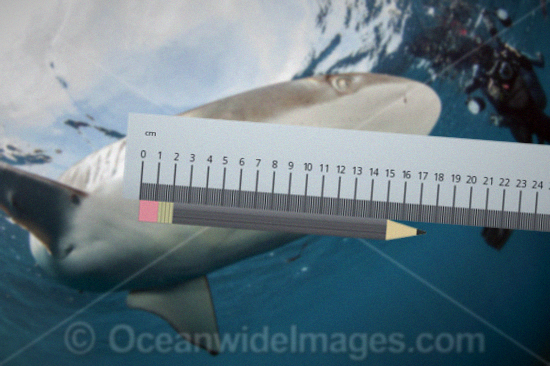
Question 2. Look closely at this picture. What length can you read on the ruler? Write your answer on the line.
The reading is 17.5 cm
